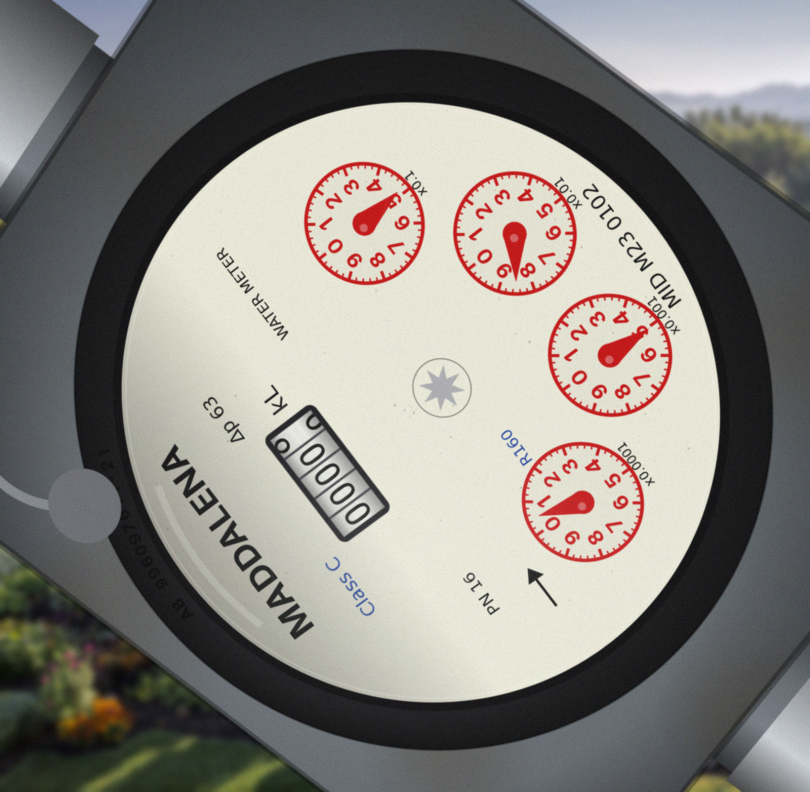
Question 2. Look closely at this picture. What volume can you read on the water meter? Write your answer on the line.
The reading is 8.4850 kL
